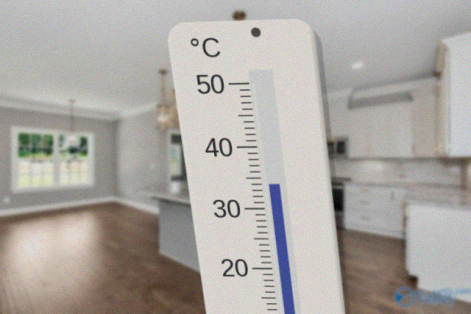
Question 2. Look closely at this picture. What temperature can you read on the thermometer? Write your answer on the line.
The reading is 34 °C
